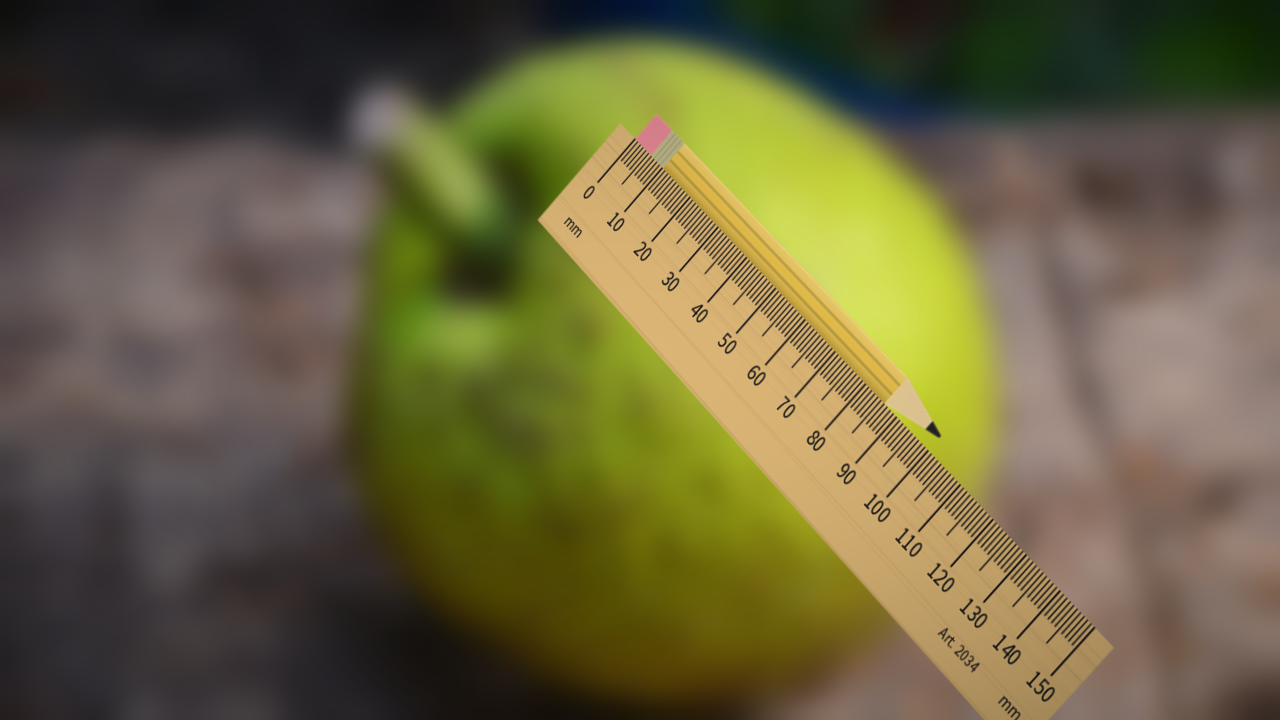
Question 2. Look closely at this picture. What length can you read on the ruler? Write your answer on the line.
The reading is 100 mm
